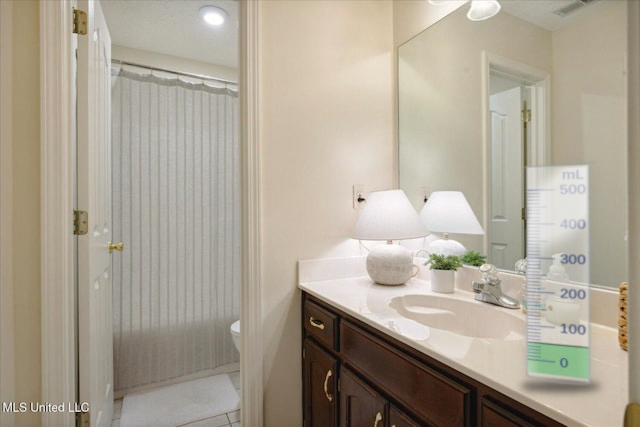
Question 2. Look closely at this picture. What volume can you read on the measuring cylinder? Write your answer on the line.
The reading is 50 mL
